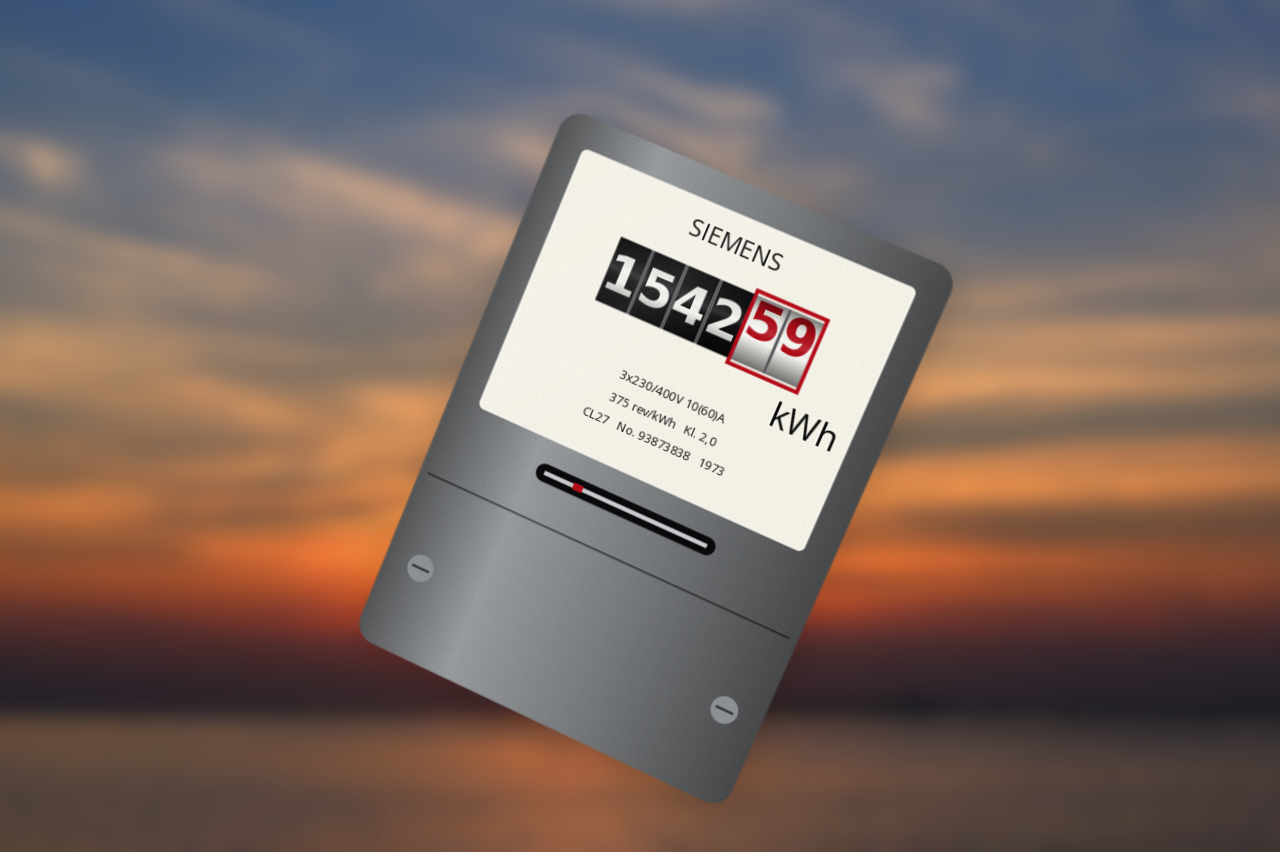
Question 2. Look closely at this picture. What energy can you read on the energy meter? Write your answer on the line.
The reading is 1542.59 kWh
